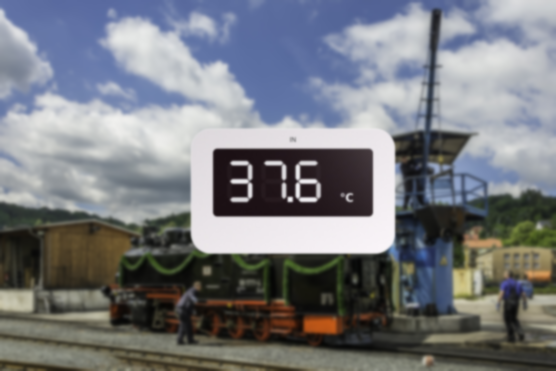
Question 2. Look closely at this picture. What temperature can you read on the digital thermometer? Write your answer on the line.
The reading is 37.6 °C
